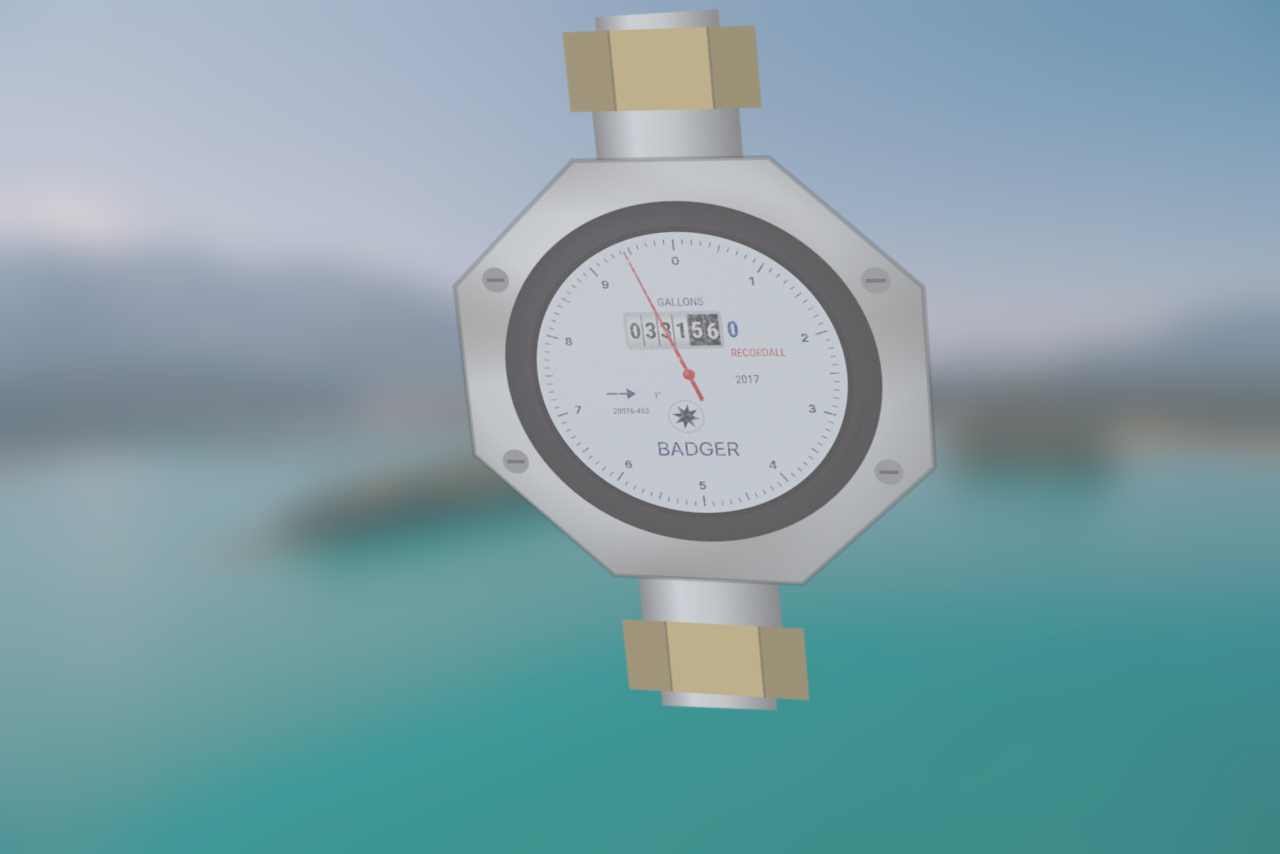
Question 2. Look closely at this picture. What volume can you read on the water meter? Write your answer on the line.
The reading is 331559.4 gal
